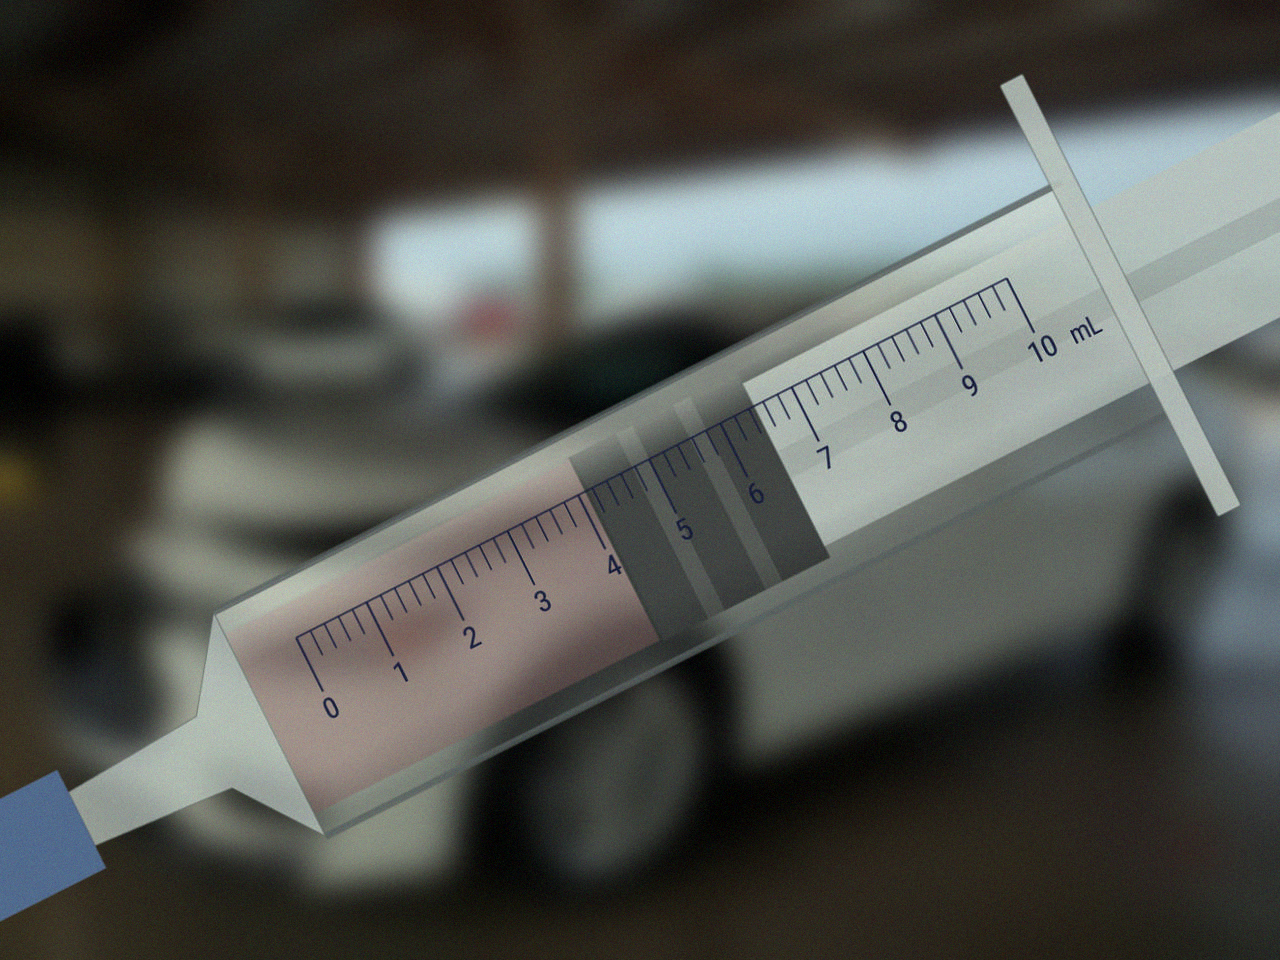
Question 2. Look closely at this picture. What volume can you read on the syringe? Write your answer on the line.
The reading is 4.1 mL
